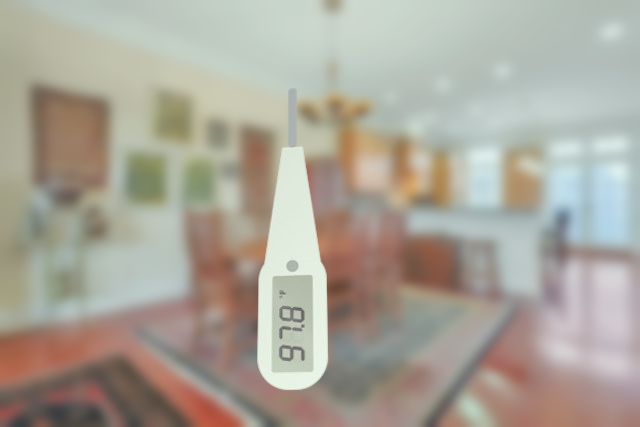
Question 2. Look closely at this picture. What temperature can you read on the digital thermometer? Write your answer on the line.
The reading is 97.8 °F
